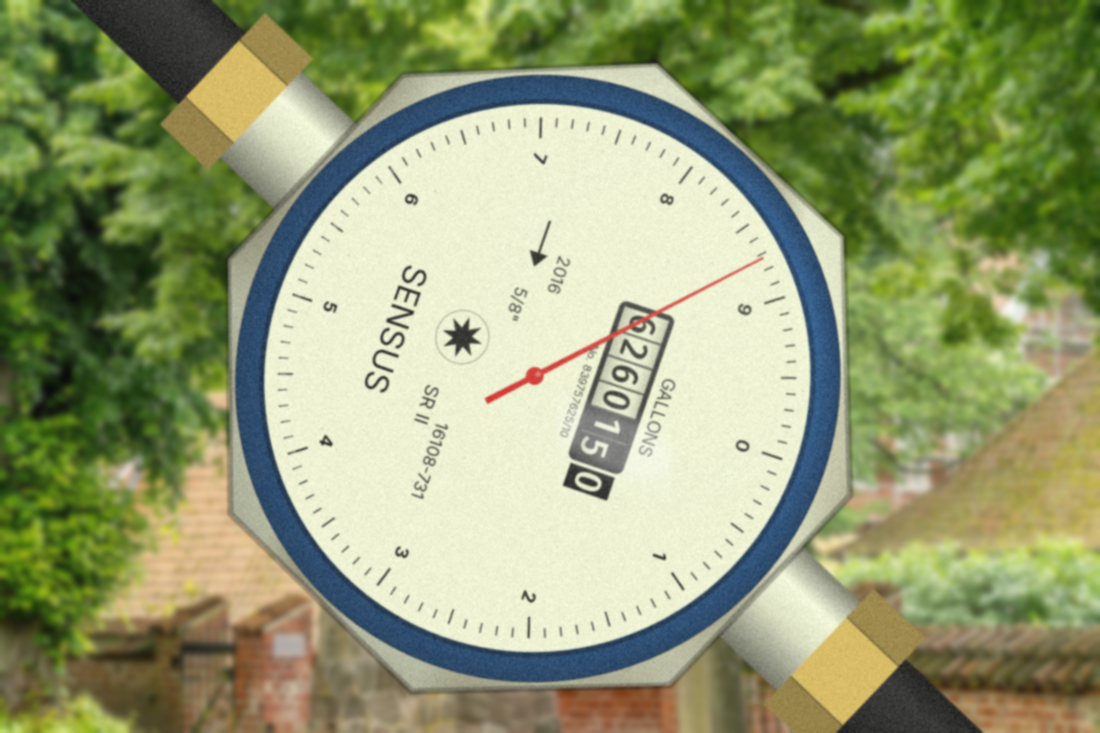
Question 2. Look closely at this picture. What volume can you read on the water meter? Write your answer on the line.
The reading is 6260148.7 gal
